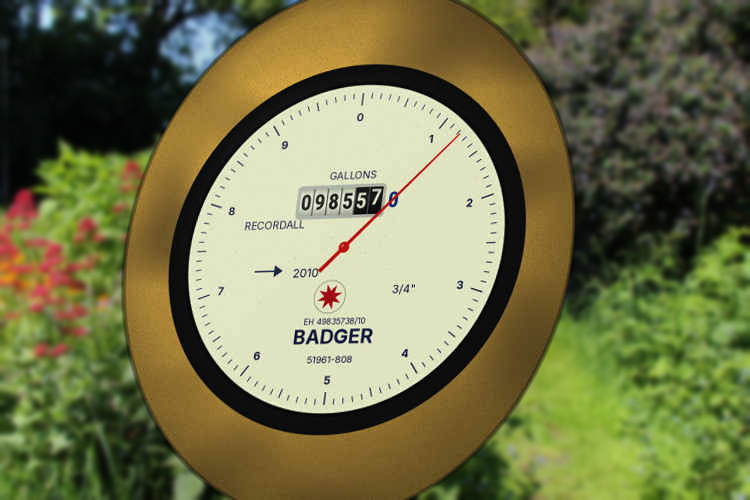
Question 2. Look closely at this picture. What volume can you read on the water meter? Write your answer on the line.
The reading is 985571.2 gal
